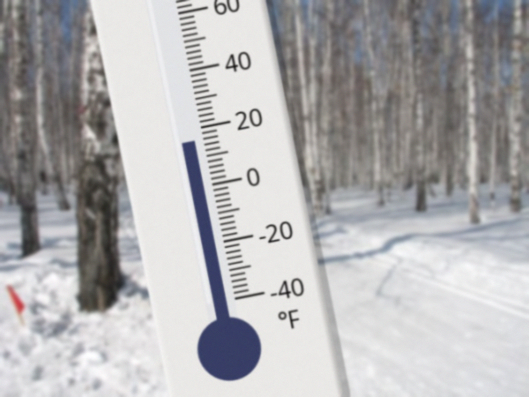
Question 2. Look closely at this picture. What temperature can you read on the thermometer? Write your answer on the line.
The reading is 16 °F
